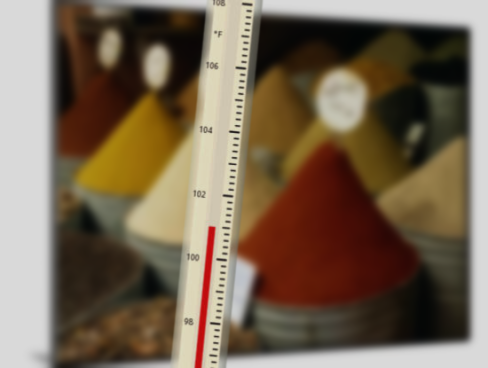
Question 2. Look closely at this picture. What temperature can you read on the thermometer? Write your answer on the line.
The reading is 101 °F
